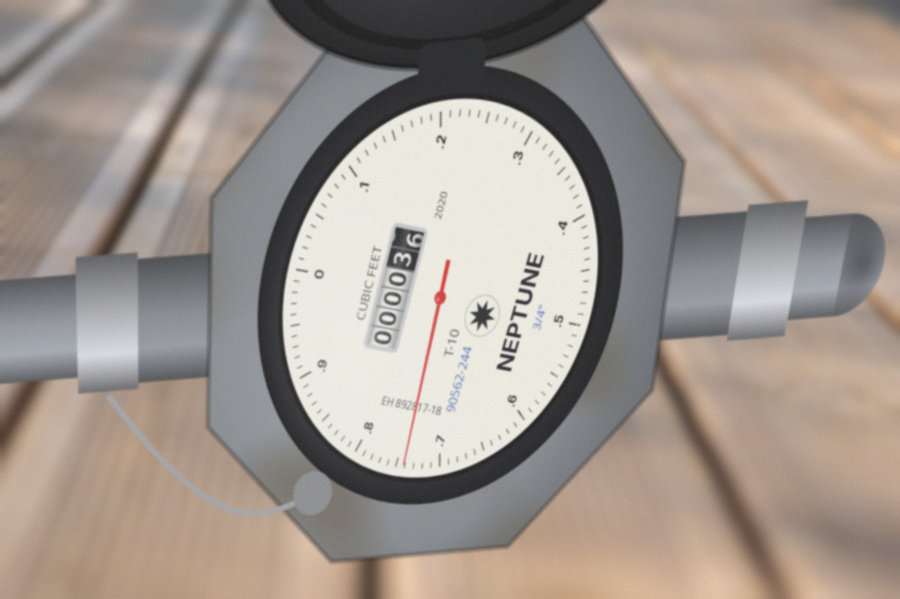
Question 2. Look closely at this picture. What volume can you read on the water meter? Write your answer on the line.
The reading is 35.74 ft³
